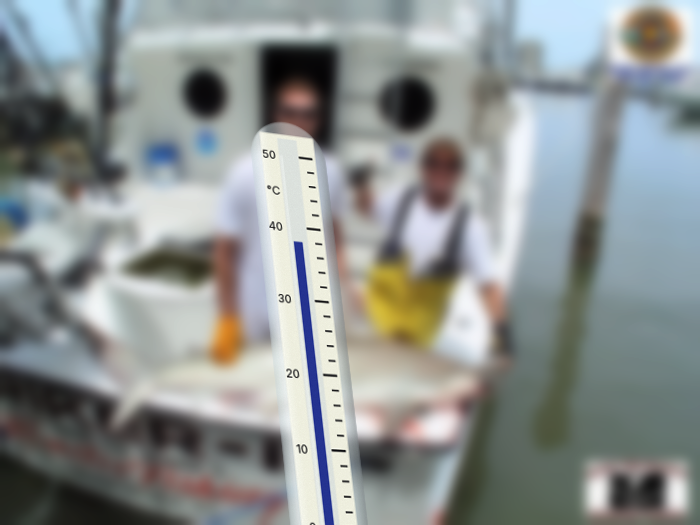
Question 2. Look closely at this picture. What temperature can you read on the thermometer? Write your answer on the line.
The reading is 38 °C
